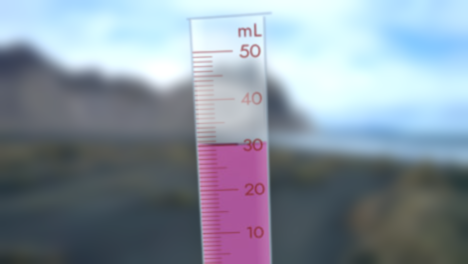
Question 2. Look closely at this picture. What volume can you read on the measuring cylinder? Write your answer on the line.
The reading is 30 mL
